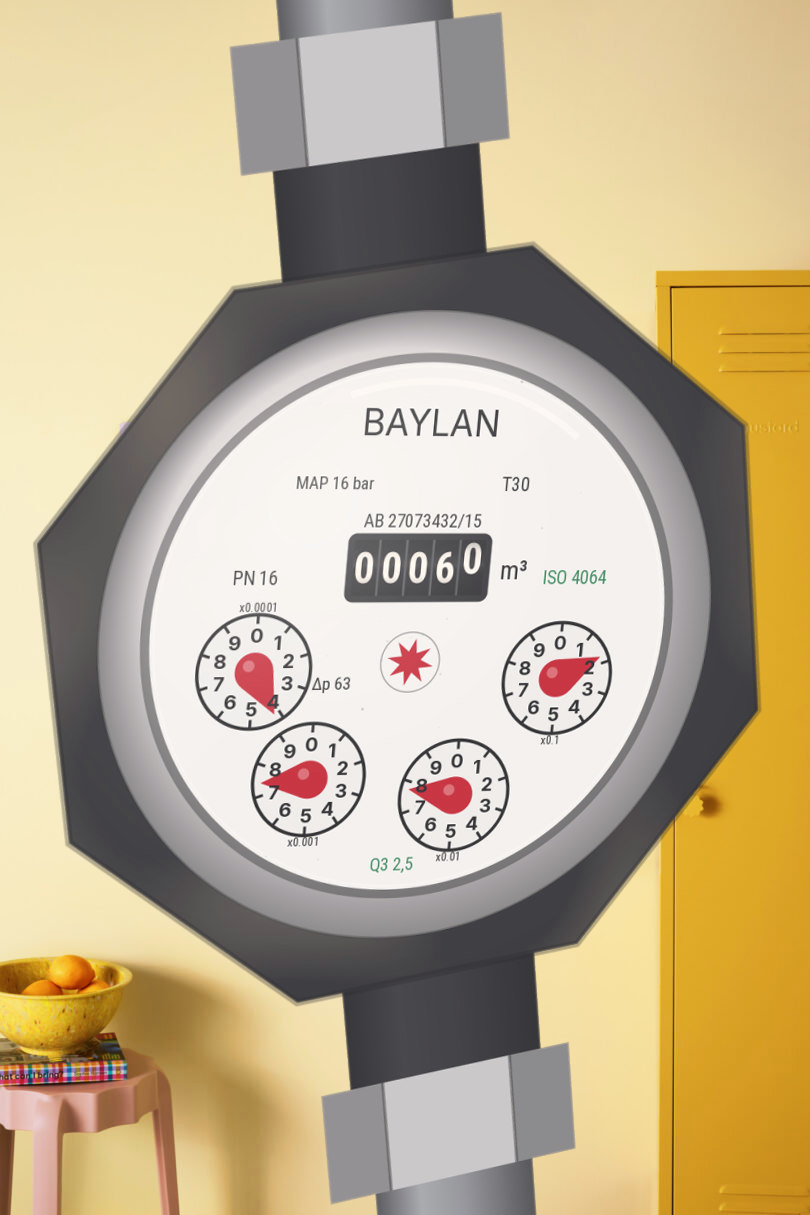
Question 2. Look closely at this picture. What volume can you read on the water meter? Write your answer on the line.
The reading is 60.1774 m³
